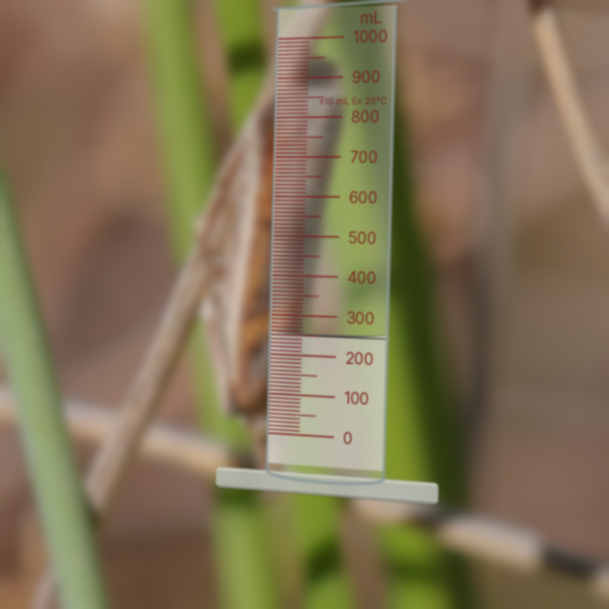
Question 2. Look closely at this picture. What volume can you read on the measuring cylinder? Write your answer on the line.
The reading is 250 mL
